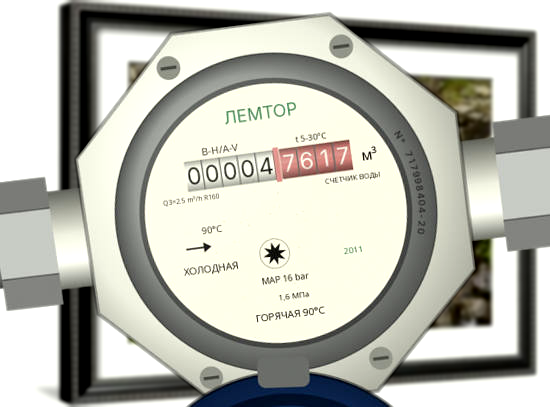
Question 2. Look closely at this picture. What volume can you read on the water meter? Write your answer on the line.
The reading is 4.7617 m³
